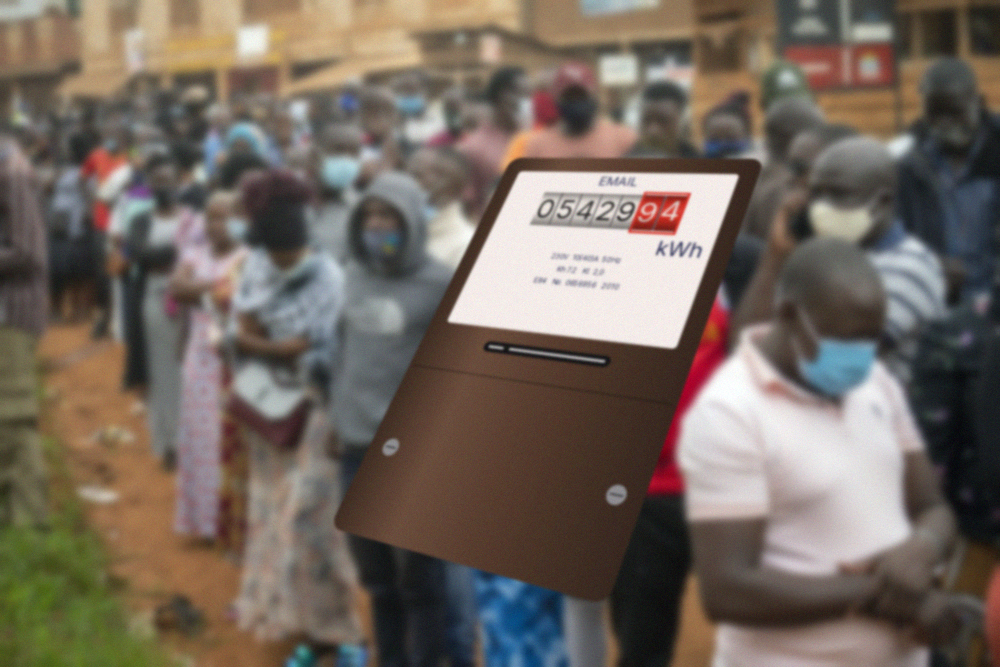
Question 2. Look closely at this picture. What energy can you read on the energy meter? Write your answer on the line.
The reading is 5429.94 kWh
